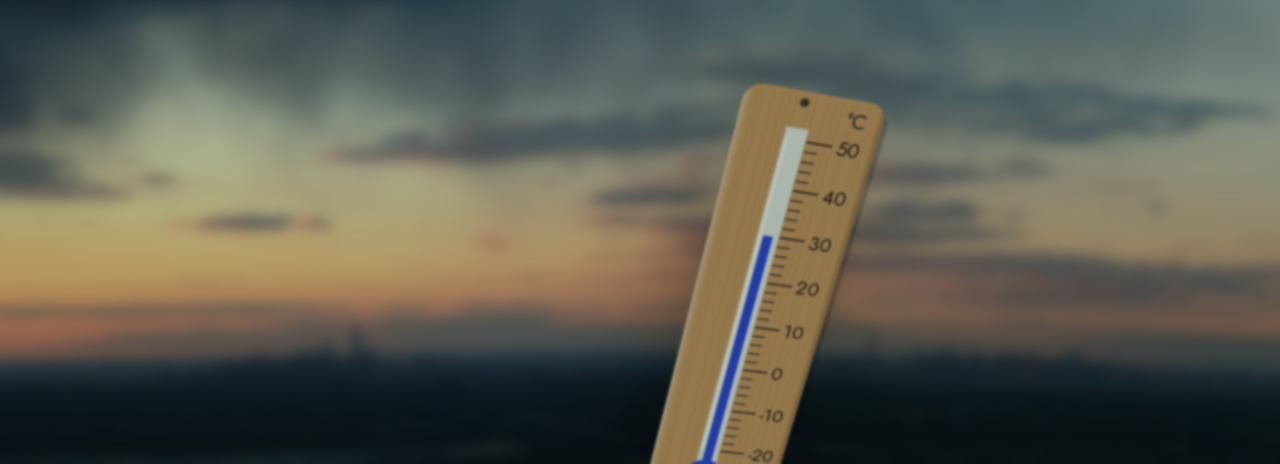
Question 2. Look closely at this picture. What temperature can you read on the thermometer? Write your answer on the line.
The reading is 30 °C
